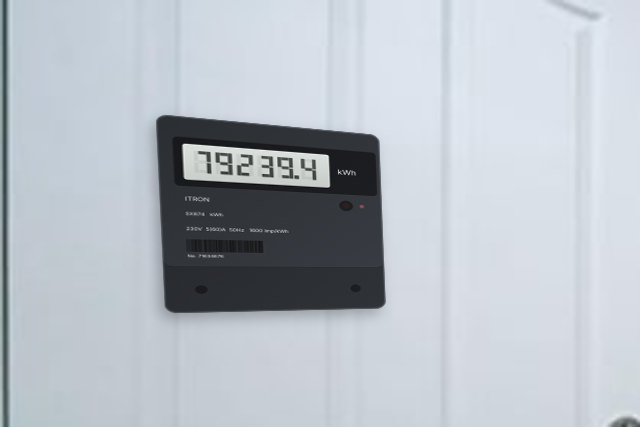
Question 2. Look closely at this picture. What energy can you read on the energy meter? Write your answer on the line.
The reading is 79239.4 kWh
